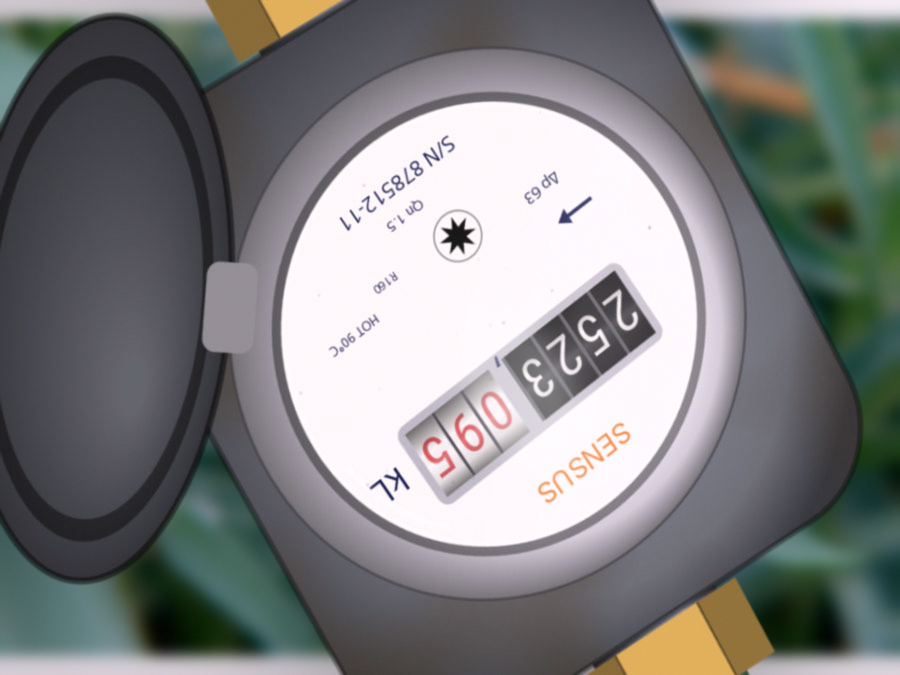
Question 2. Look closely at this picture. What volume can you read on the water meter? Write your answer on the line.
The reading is 2523.095 kL
